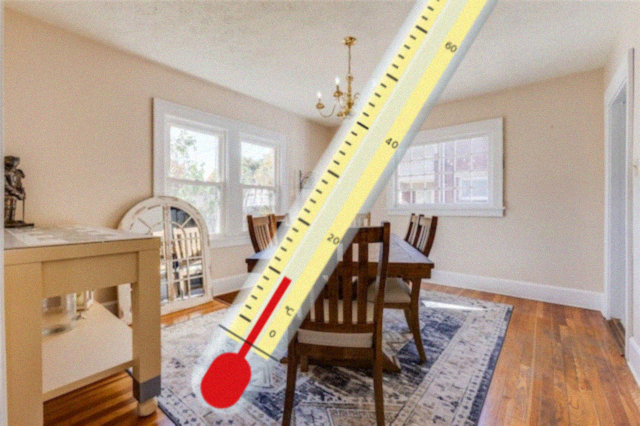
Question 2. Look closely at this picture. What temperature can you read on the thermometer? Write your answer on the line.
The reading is 10 °C
